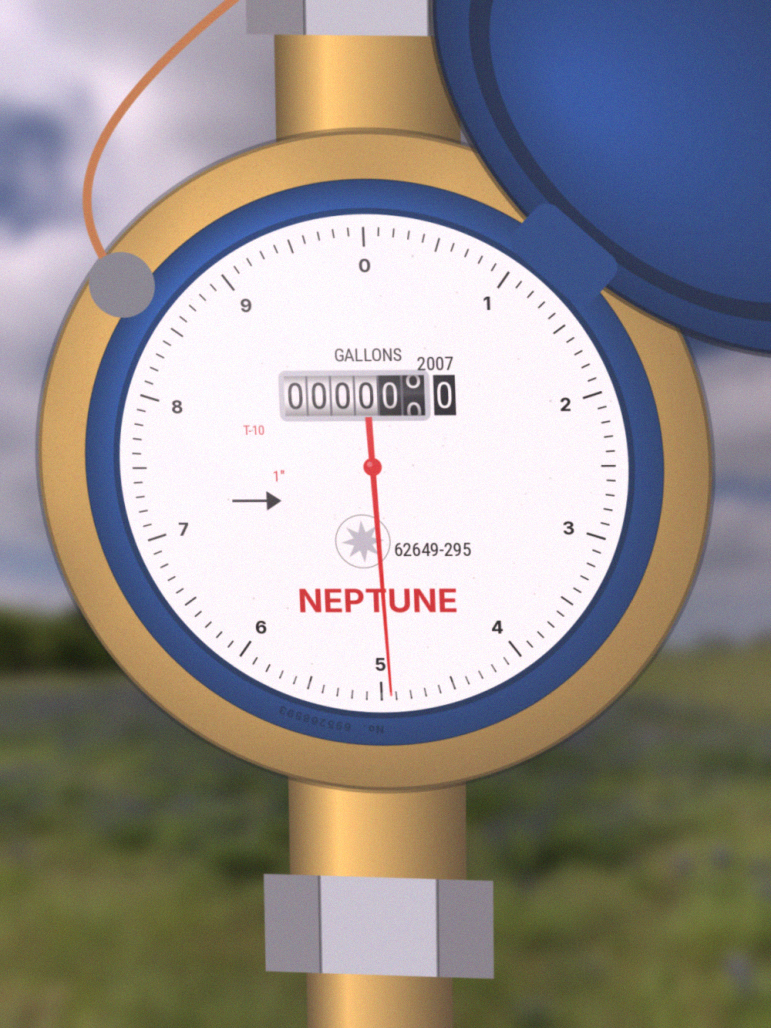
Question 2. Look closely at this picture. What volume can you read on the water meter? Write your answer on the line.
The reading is 84.9 gal
